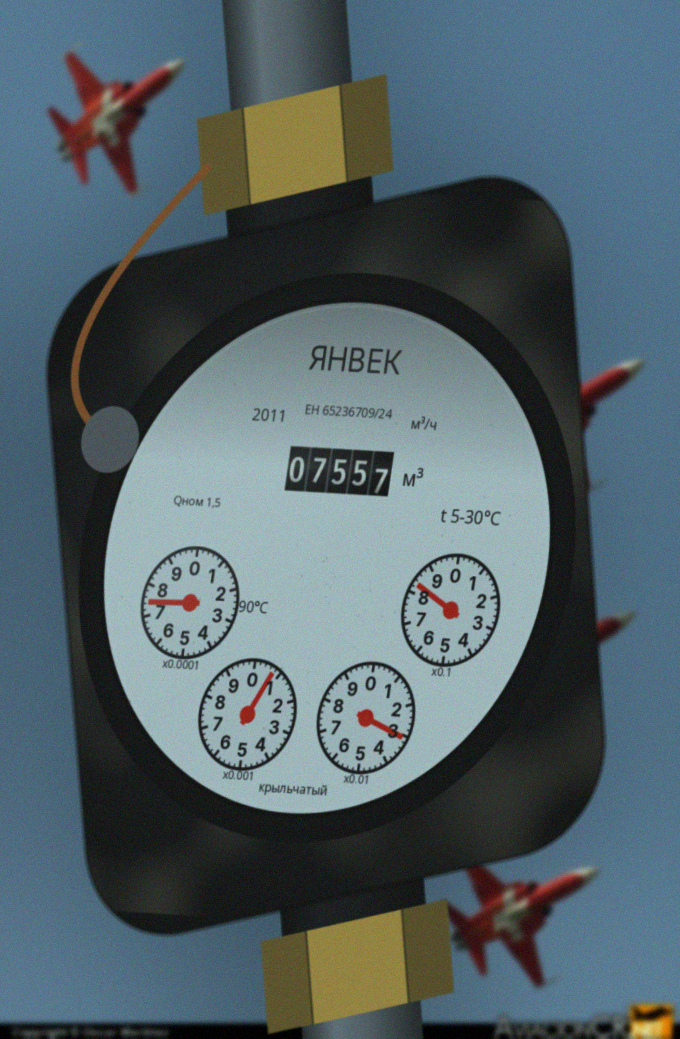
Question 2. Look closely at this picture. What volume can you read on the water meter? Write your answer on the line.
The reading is 7556.8307 m³
